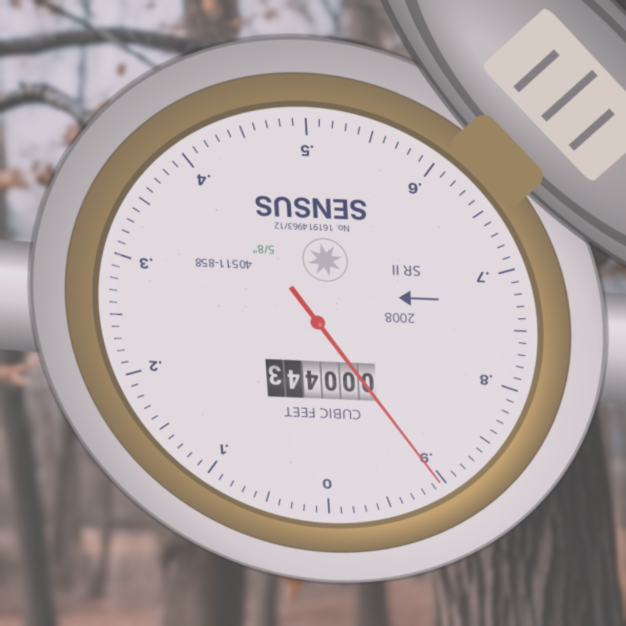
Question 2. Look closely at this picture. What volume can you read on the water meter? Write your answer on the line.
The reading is 442.90 ft³
